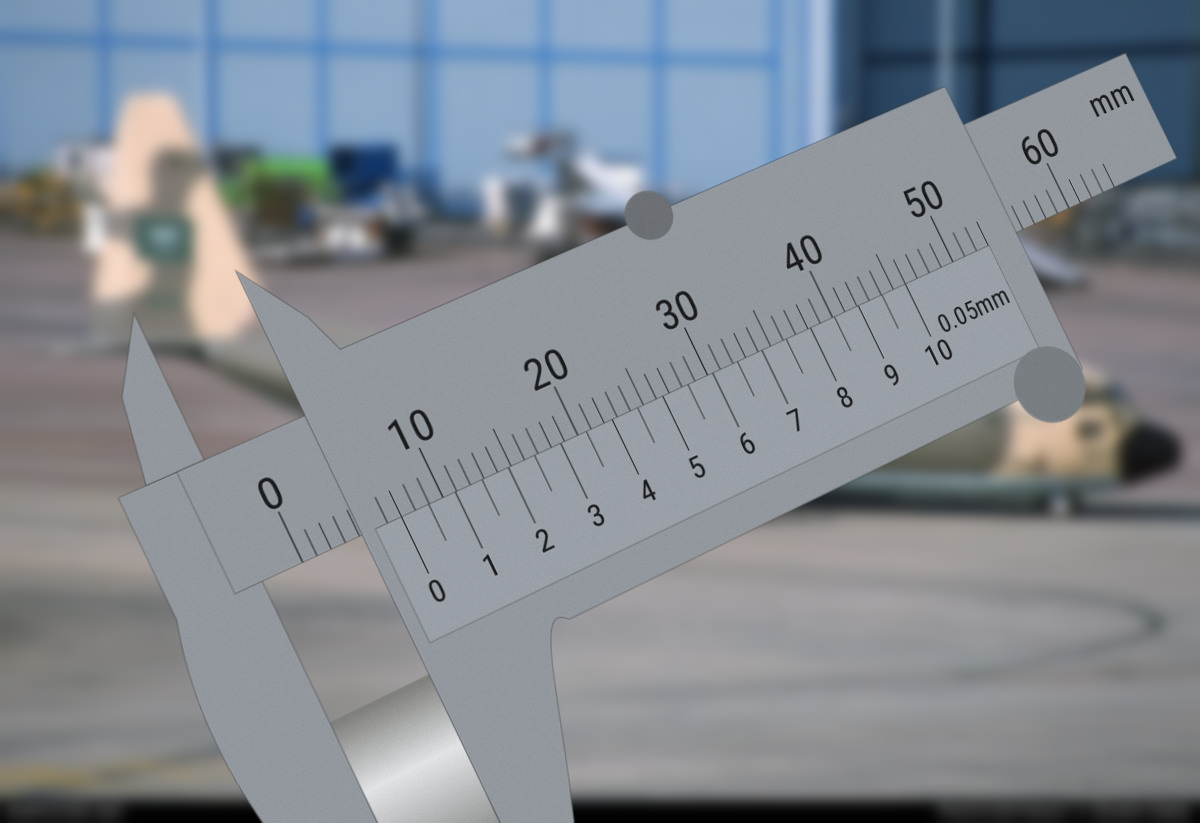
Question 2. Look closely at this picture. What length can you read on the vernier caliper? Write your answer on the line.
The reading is 7.0 mm
